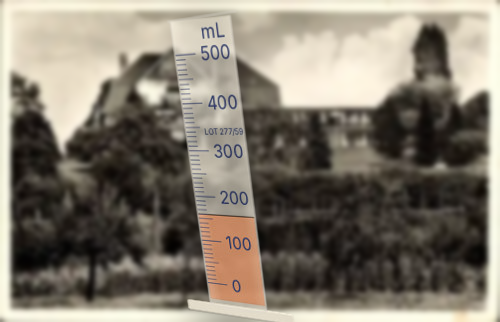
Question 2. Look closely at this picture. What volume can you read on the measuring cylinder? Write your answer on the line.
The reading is 160 mL
